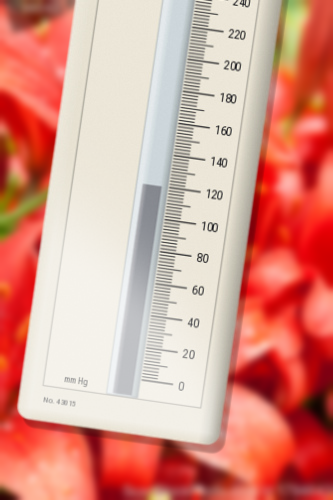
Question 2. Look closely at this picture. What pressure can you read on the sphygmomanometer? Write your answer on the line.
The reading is 120 mmHg
